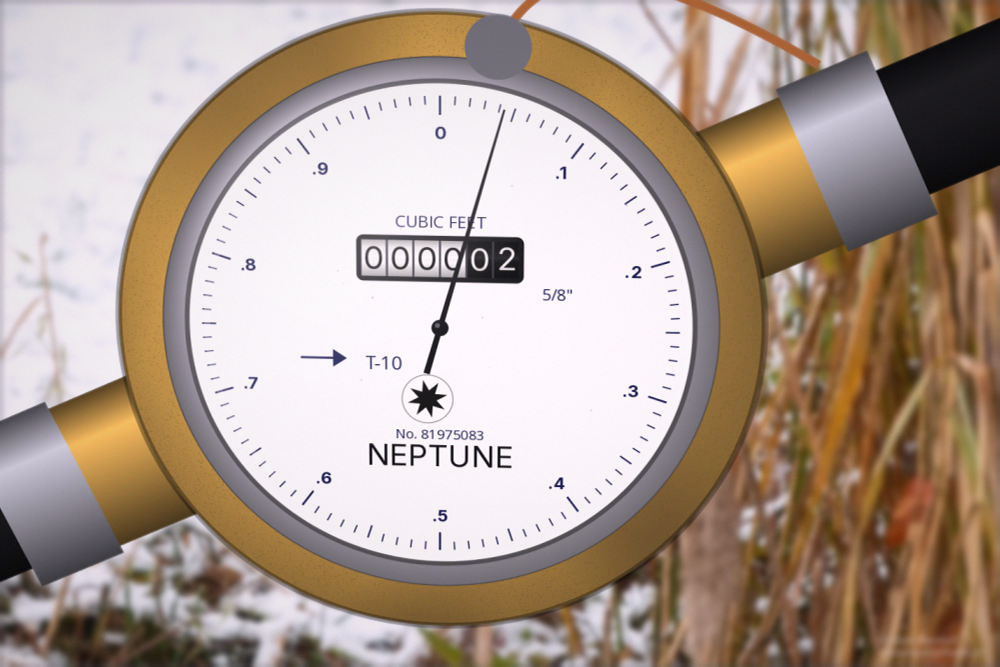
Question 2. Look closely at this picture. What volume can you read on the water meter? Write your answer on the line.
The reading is 2.04 ft³
